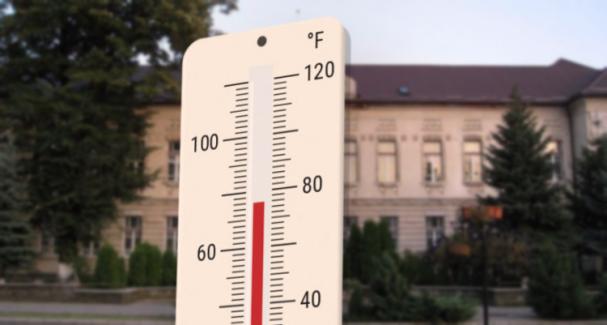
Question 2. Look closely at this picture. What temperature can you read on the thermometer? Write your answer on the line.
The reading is 76 °F
